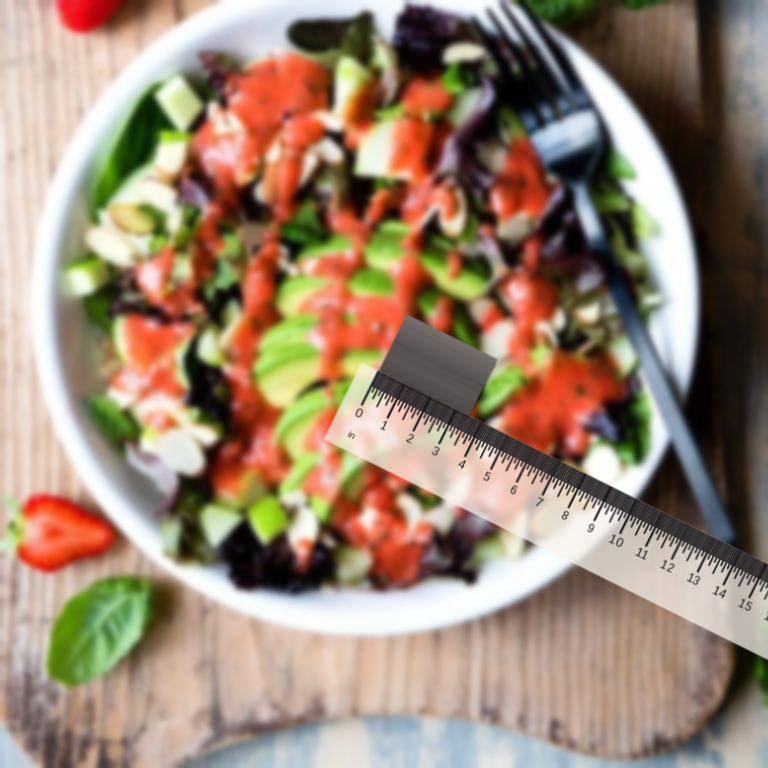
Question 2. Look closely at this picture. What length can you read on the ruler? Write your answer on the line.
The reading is 3.5 in
